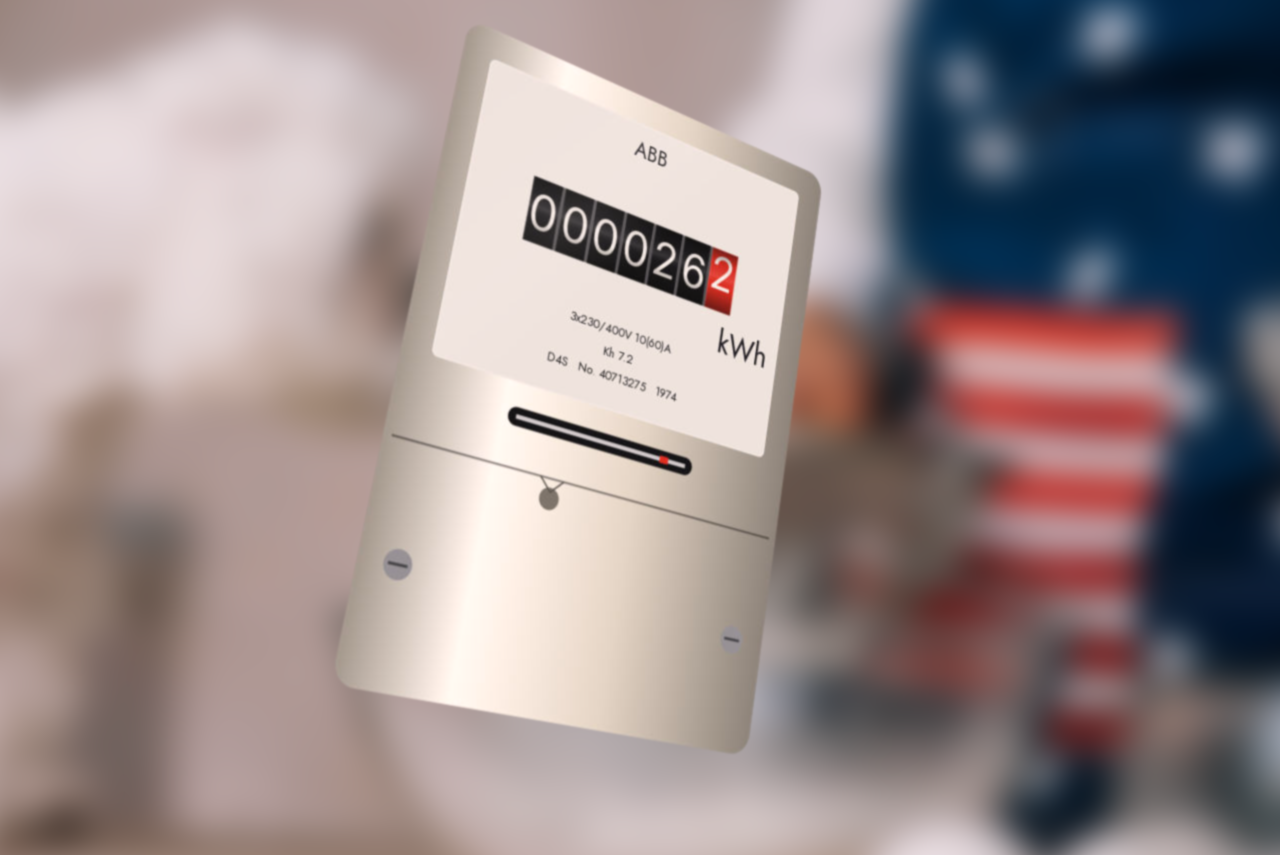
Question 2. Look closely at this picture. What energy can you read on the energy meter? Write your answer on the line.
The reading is 26.2 kWh
